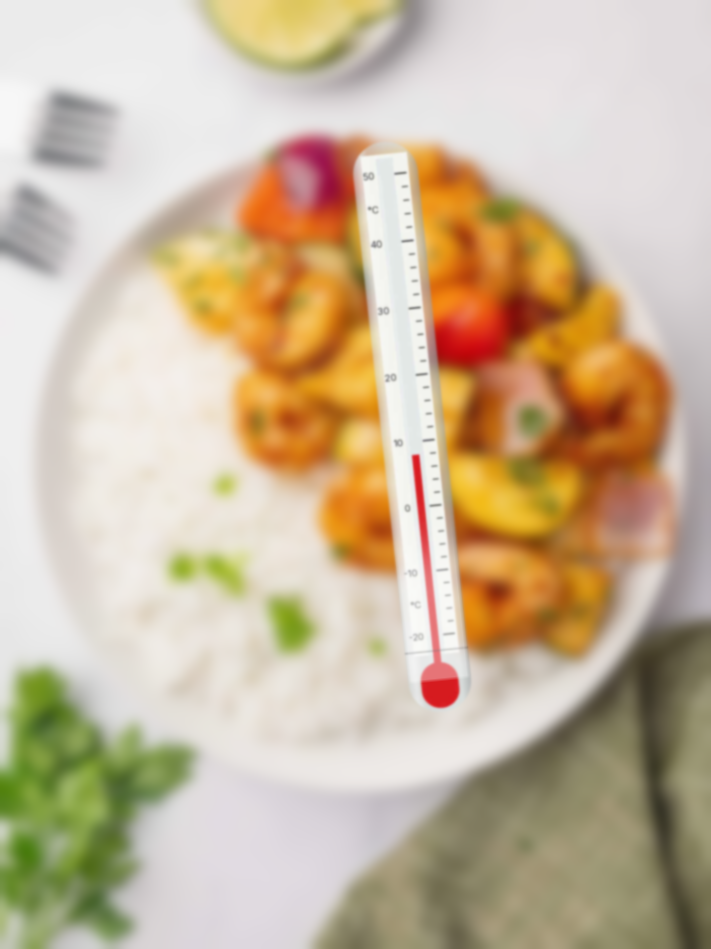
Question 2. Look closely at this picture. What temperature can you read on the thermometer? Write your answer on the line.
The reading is 8 °C
